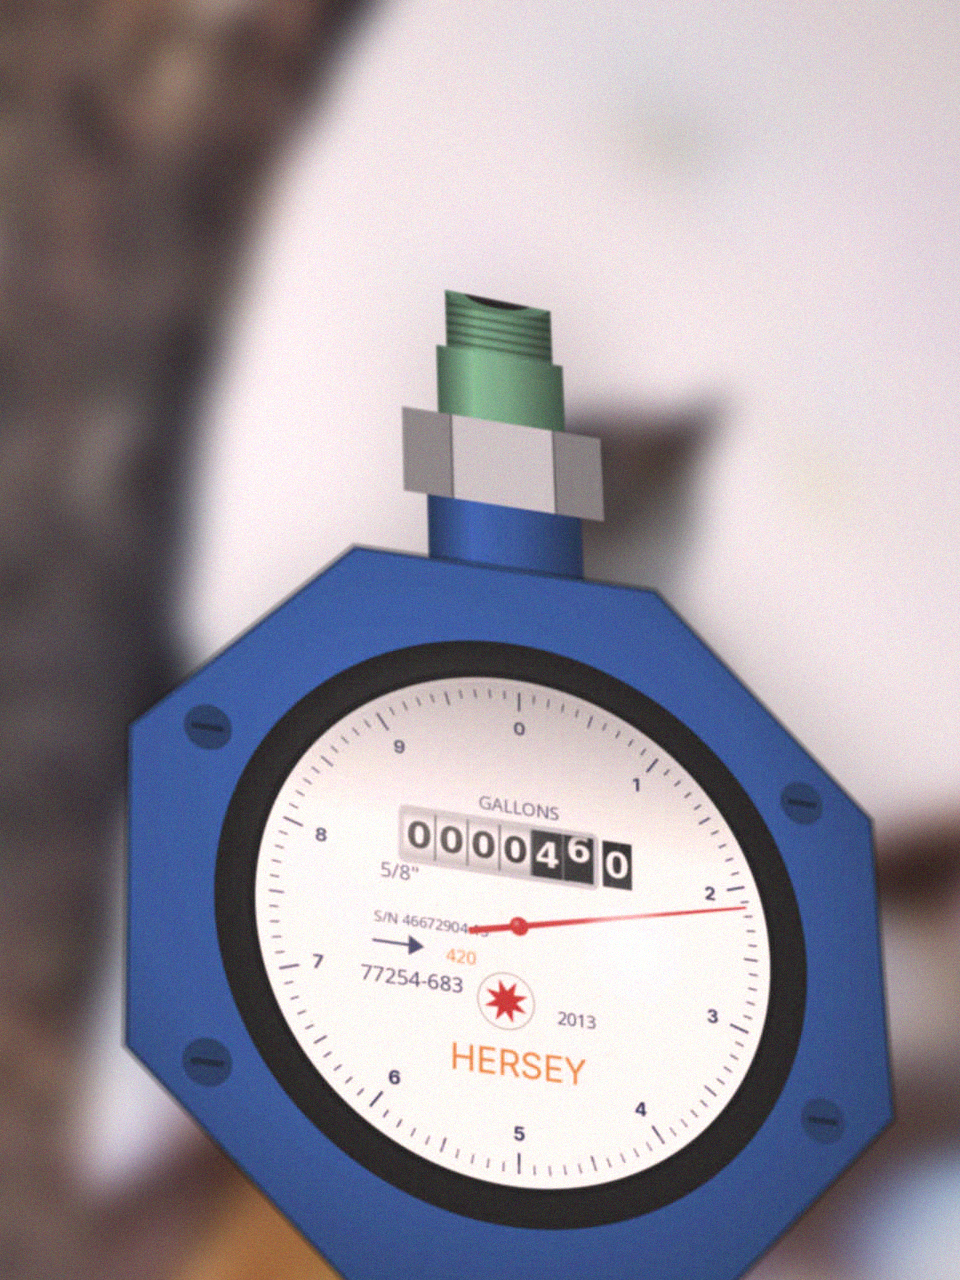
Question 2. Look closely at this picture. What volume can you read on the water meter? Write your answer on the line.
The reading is 462.1 gal
